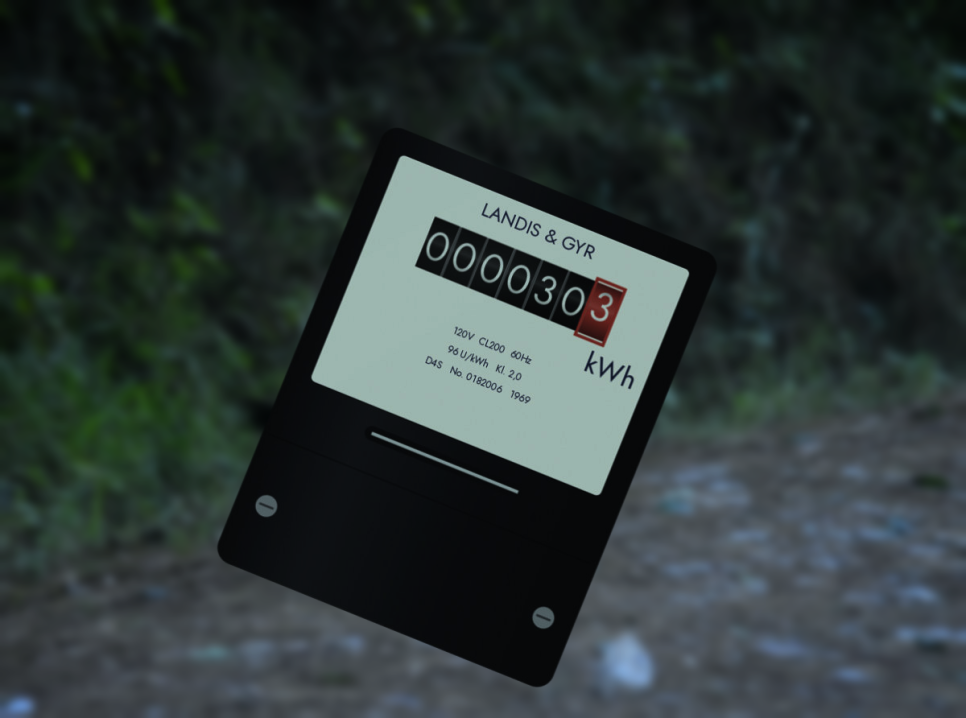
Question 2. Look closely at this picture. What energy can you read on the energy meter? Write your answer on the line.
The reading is 30.3 kWh
